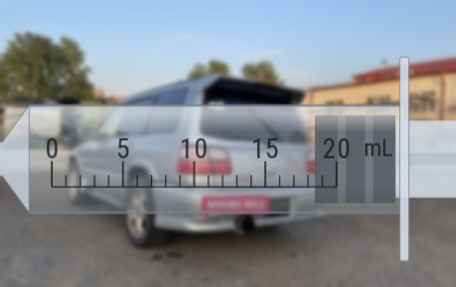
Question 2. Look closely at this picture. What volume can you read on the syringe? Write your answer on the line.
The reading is 18.5 mL
